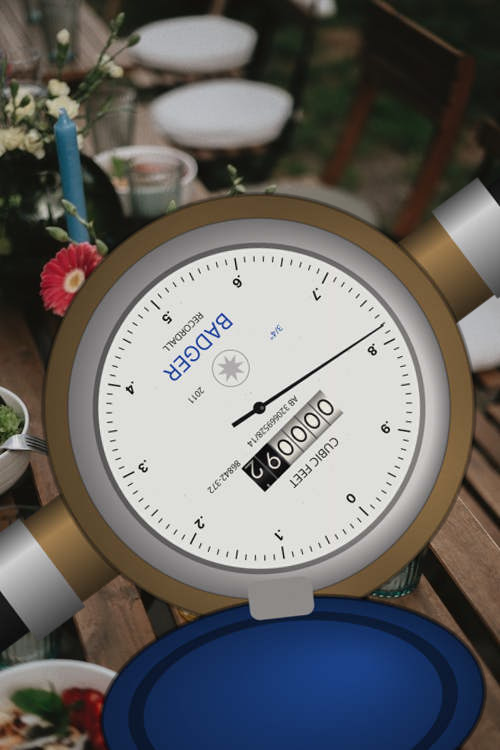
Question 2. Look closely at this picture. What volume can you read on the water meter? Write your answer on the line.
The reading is 91.78 ft³
